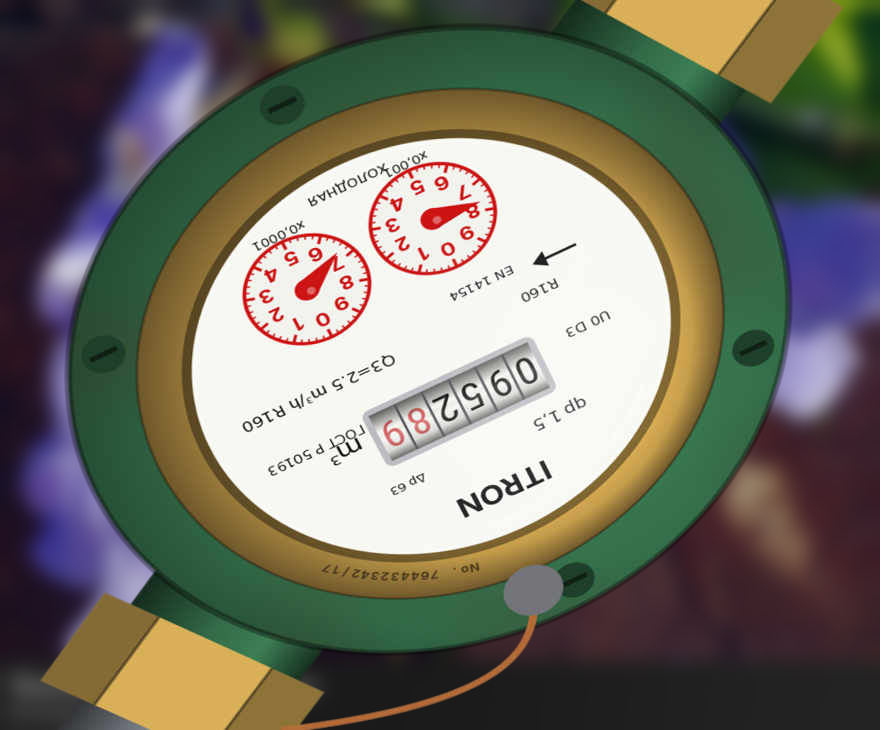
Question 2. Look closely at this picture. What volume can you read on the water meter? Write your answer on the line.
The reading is 952.8976 m³
